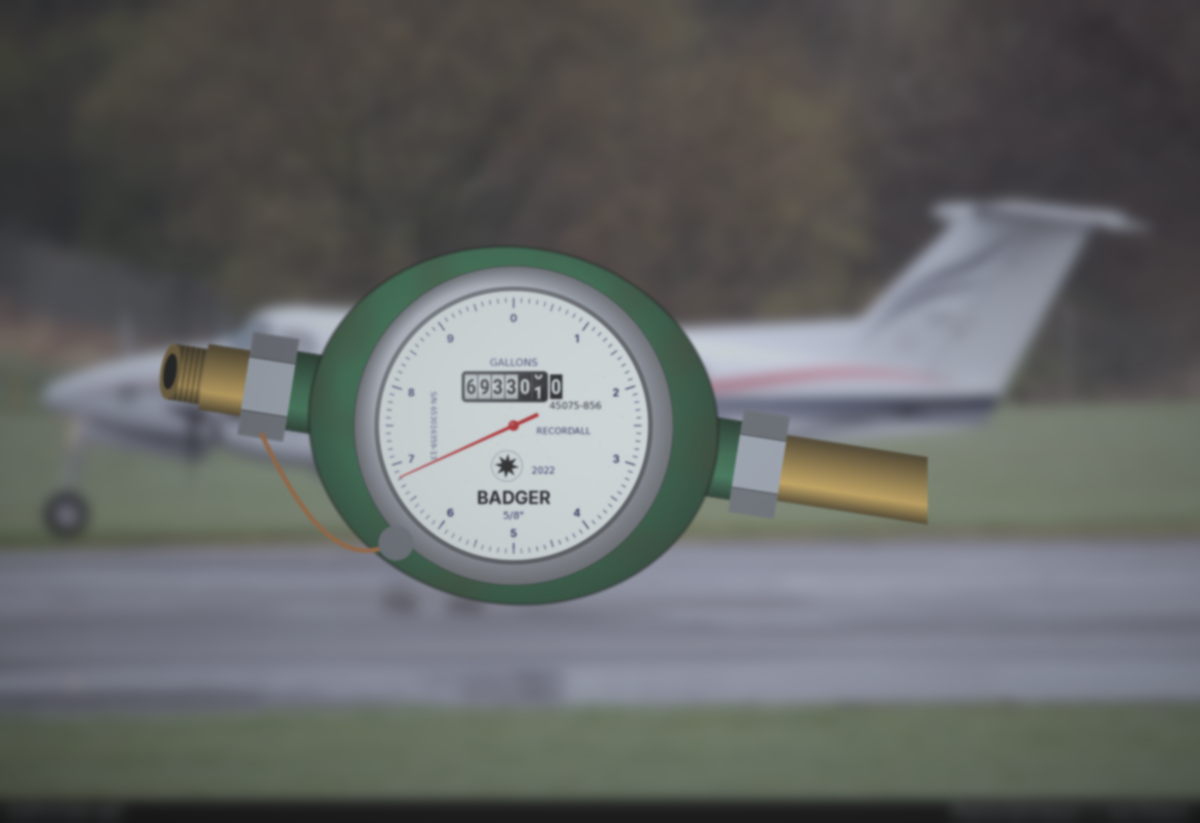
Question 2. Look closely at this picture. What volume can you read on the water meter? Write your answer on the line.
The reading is 6933006.8 gal
